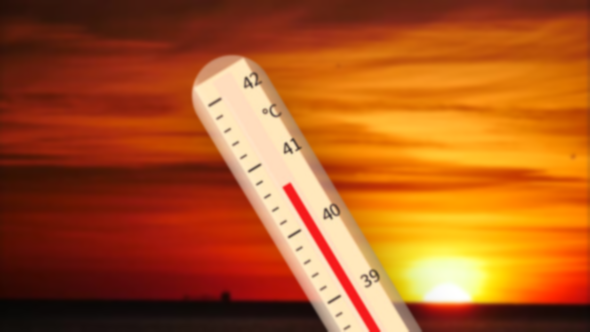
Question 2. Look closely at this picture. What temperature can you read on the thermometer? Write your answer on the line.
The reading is 40.6 °C
